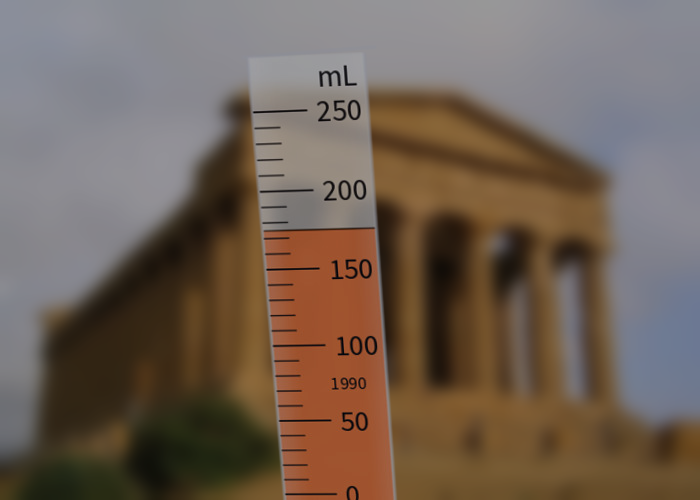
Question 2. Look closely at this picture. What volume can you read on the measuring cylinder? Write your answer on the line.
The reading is 175 mL
